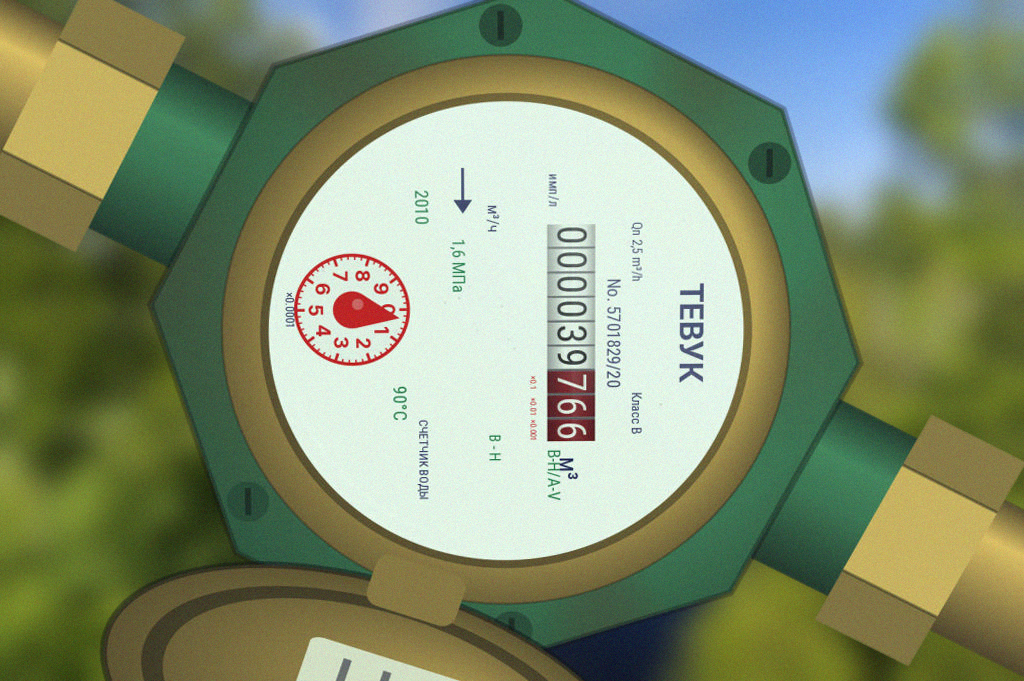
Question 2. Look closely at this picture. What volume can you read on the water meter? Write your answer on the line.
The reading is 39.7660 m³
